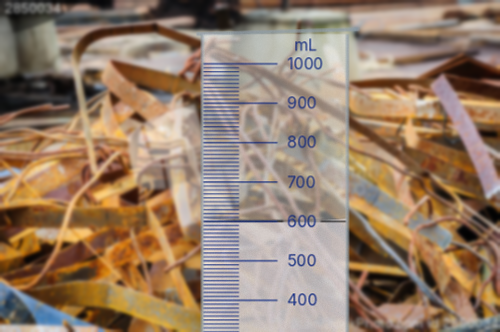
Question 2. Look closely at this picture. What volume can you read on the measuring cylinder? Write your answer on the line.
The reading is 600 mL
